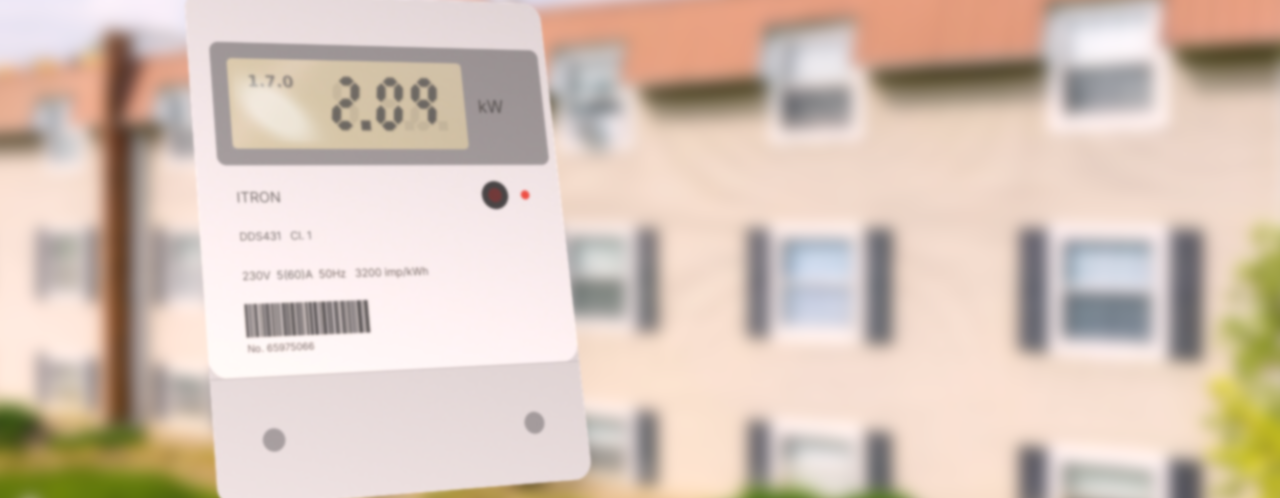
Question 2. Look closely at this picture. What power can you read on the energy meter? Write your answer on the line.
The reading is 2.09 kW
